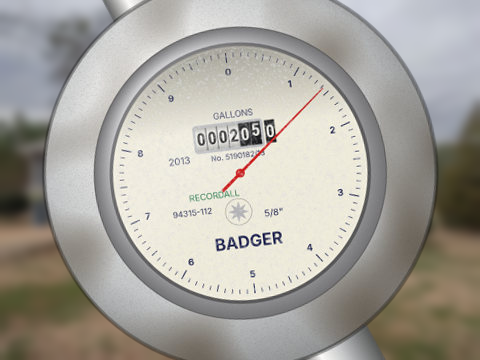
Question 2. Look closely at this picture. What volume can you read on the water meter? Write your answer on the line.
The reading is 2051.4 gal
